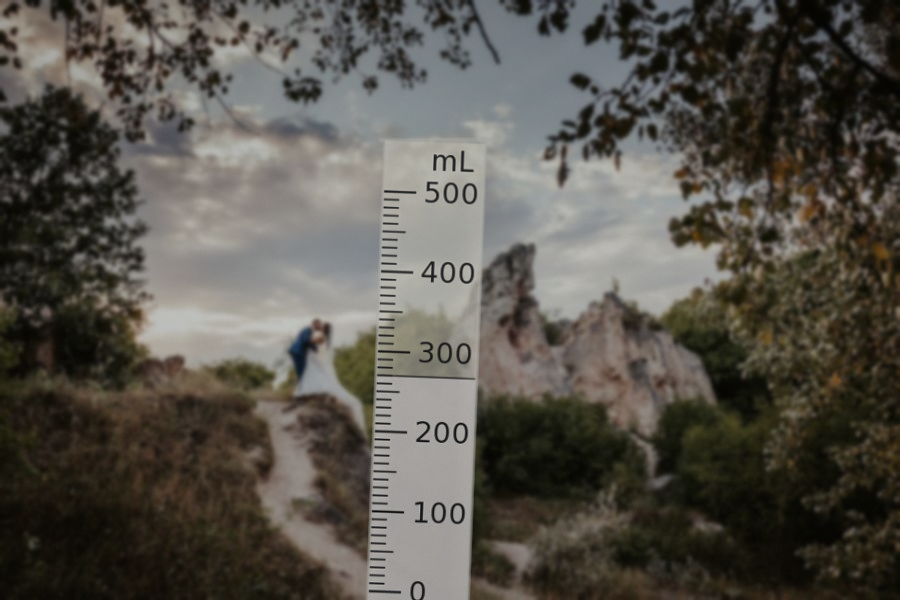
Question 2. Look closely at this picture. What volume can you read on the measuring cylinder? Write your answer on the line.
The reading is 270 mL
